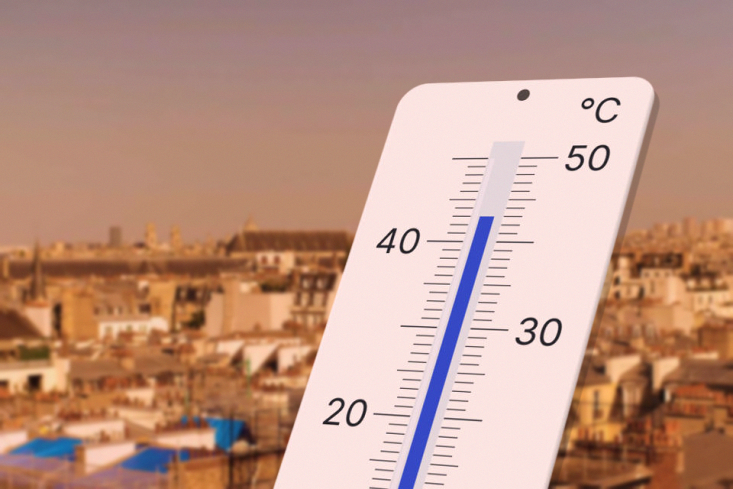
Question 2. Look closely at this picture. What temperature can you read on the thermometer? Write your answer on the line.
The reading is 43 °C
